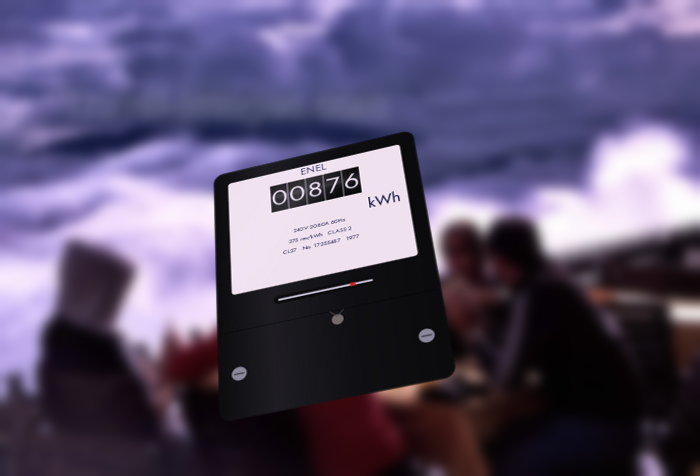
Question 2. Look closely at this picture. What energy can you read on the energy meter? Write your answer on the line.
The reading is 876 kWh
